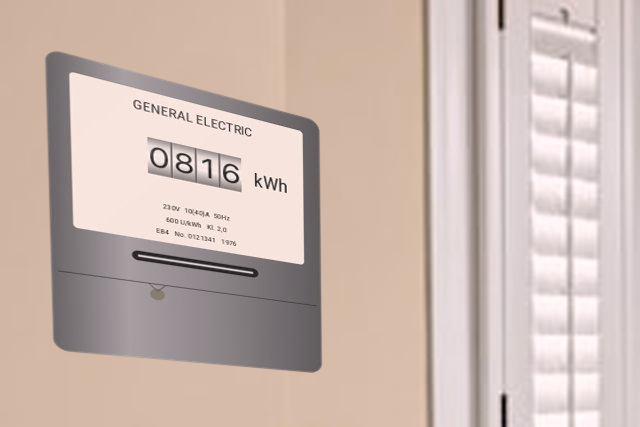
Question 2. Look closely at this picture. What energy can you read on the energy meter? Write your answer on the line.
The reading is 816 kWh
